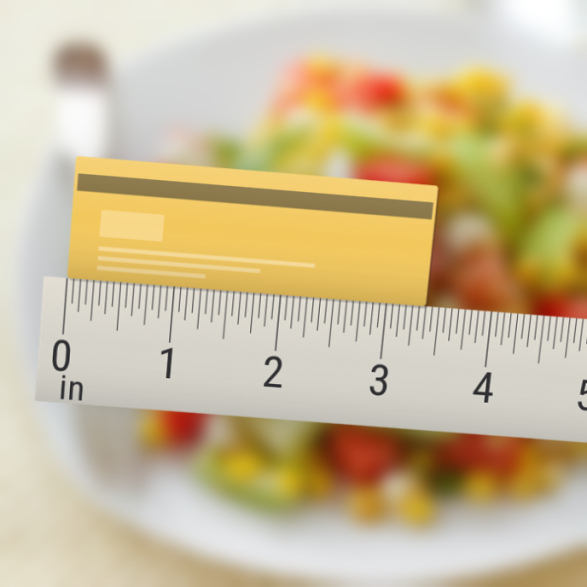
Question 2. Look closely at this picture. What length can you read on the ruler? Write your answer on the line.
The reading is 3.375 in
